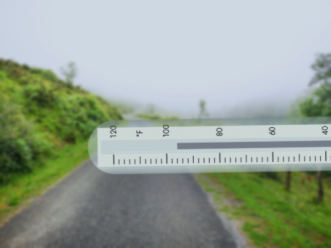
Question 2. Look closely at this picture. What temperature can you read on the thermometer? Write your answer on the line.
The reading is 96 °F
